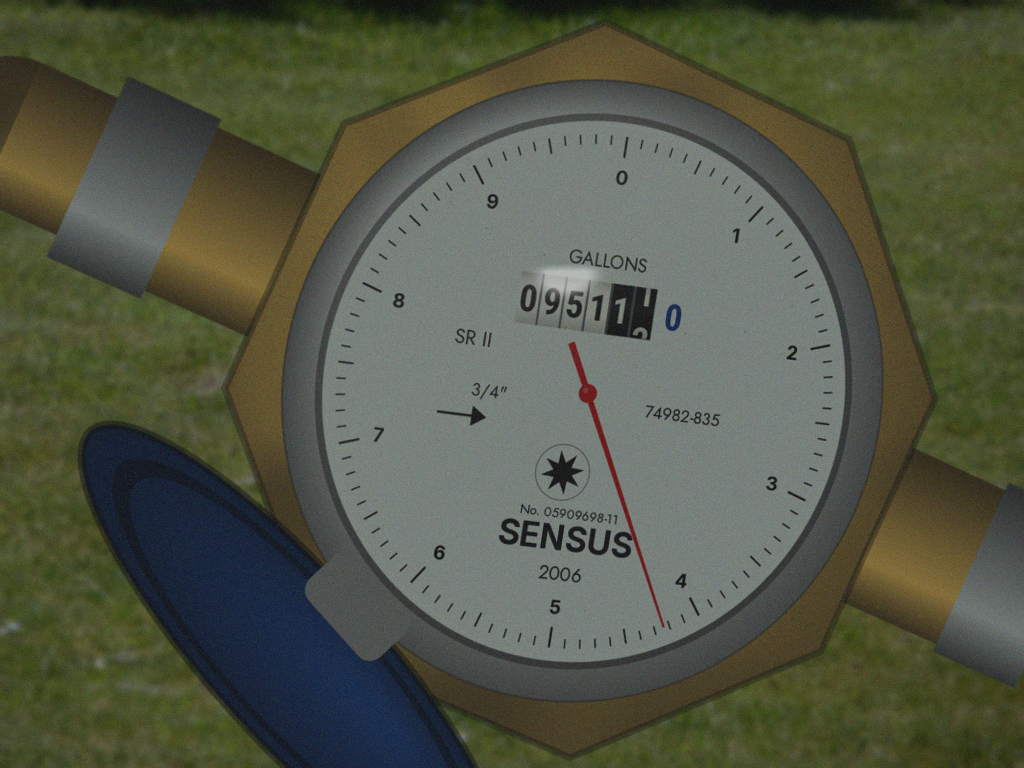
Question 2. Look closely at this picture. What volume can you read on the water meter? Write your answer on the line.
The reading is 951114.2 gal
